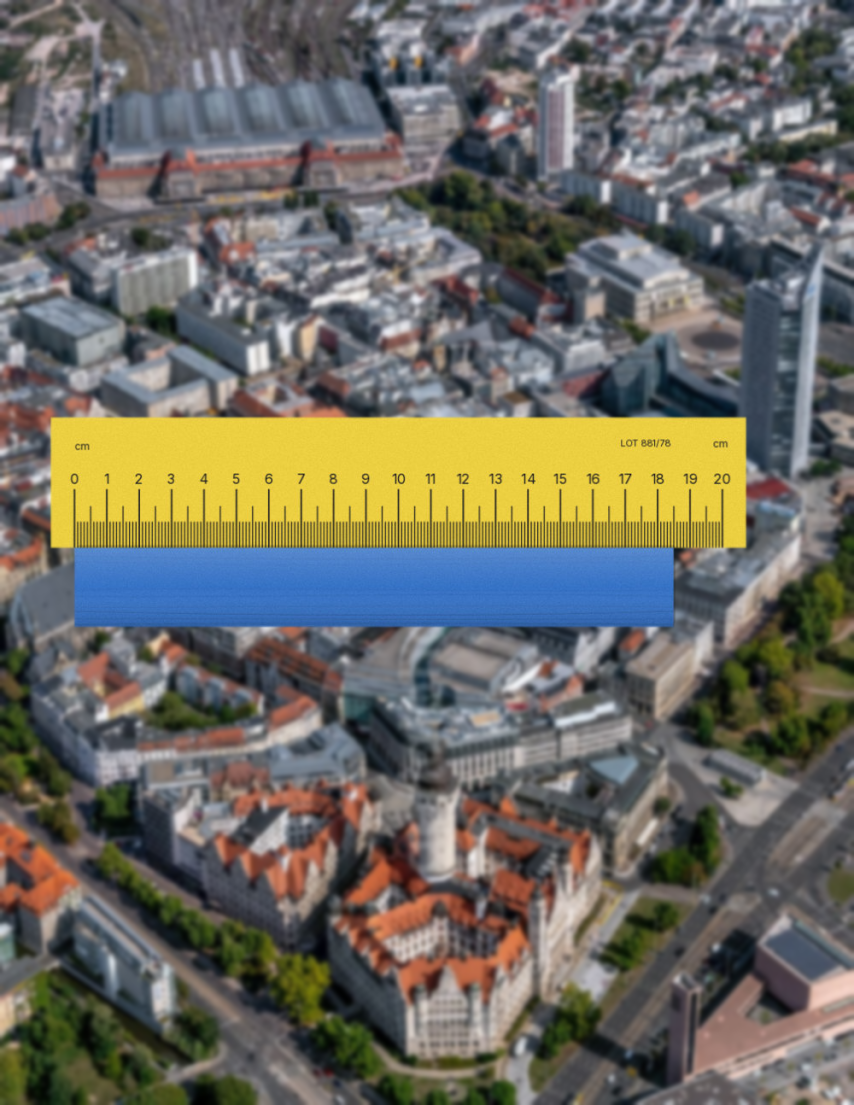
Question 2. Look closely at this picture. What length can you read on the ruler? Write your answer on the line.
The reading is 18.5 cm
